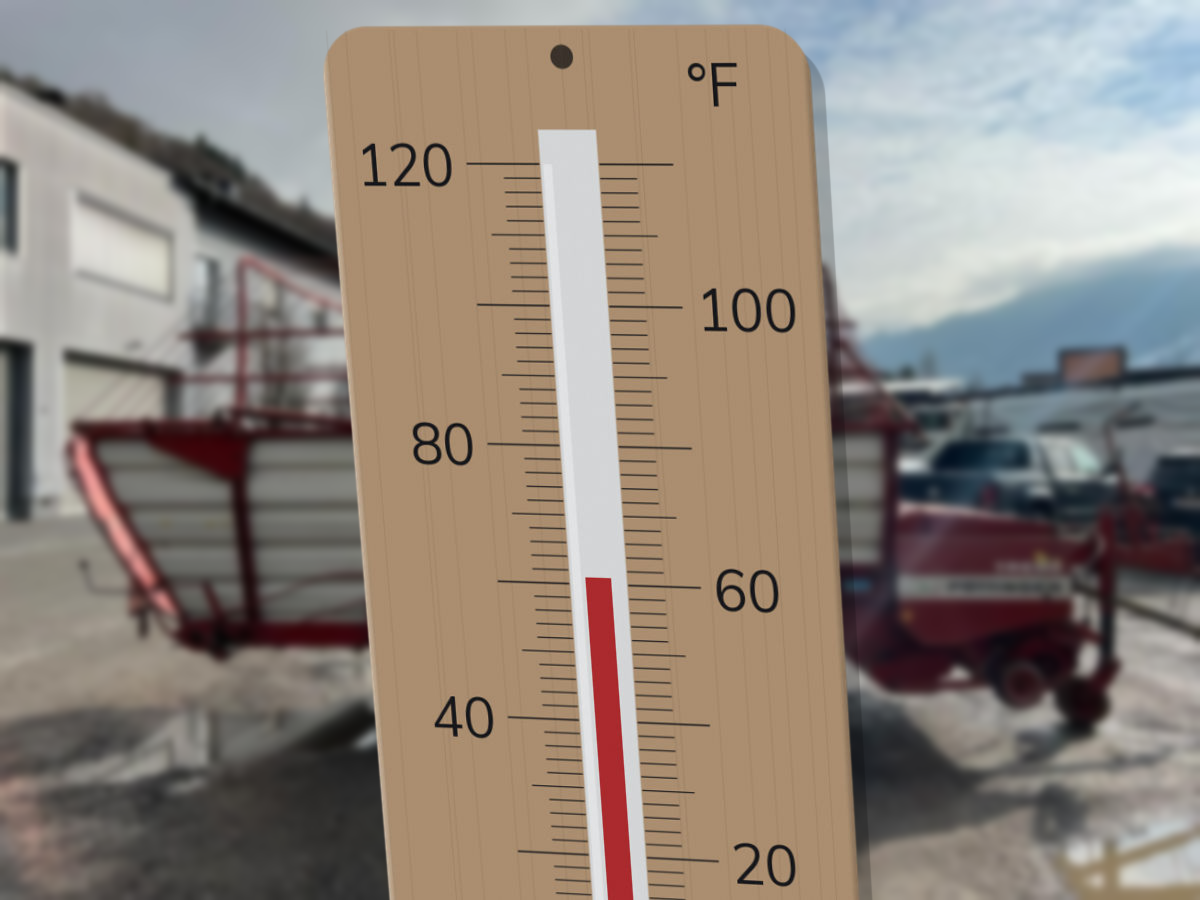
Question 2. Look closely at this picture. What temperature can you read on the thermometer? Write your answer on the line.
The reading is 61 °F
